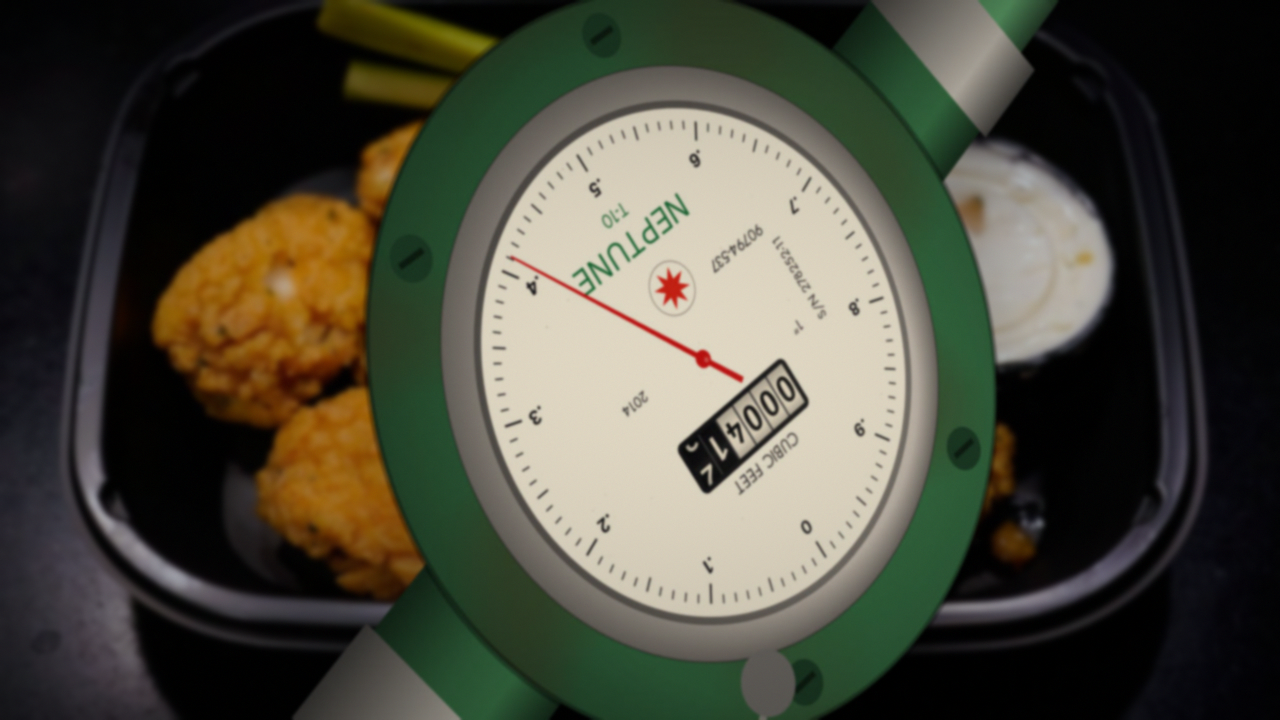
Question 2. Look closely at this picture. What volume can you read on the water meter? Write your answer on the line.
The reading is 412.41 ft³
